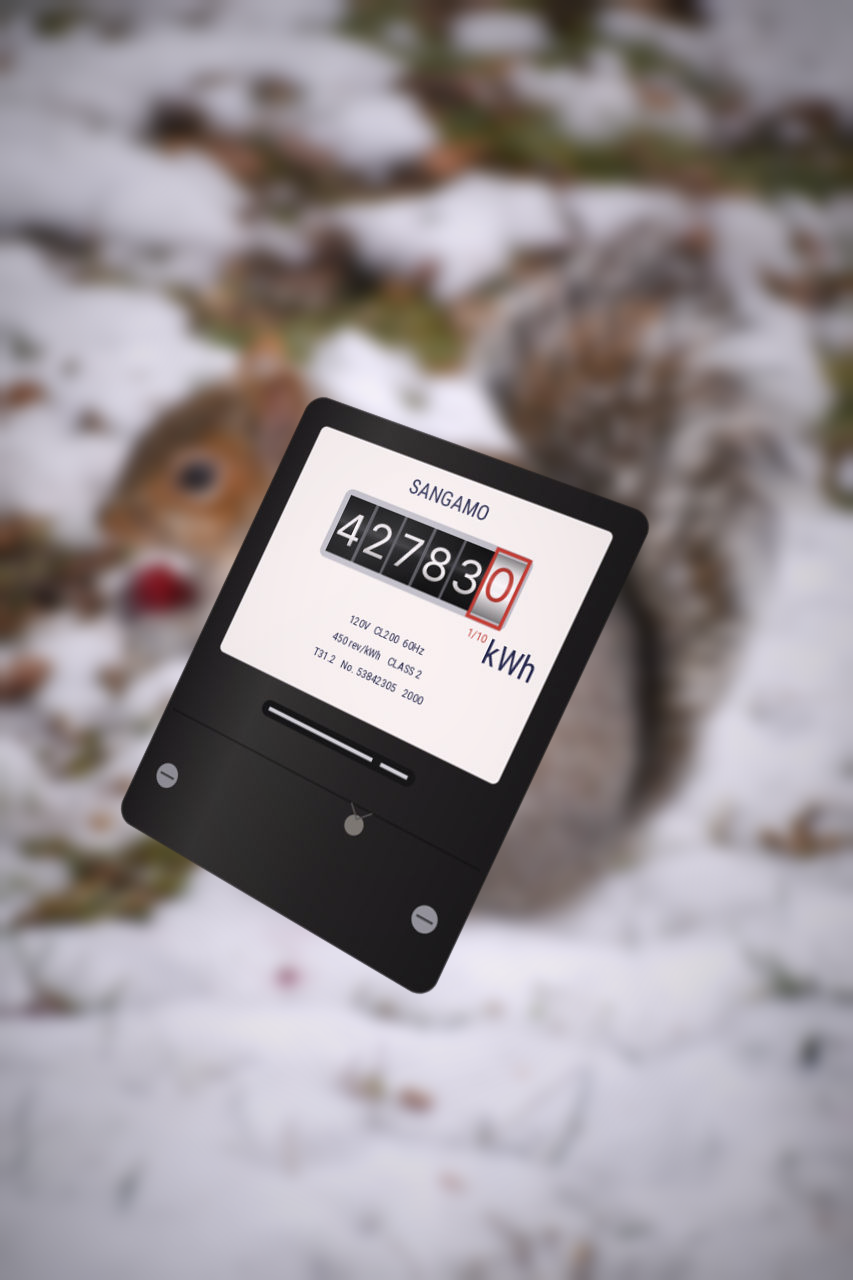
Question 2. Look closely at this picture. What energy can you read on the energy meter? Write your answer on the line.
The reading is 42783.0 kWh
